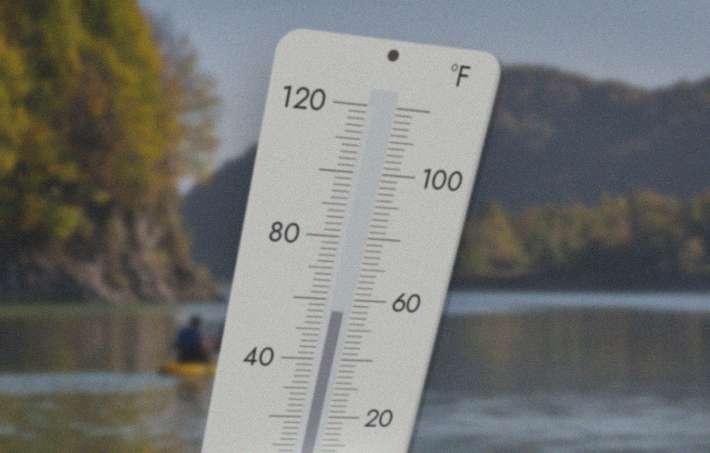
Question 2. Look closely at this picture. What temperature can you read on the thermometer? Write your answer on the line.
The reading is 56 °F
